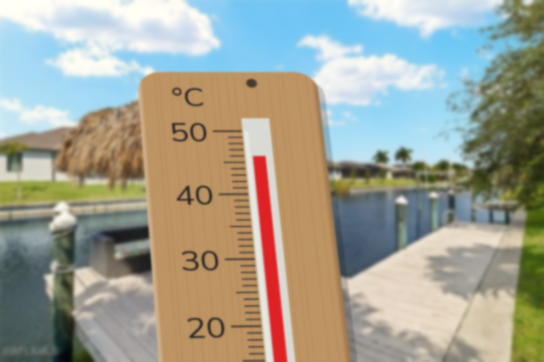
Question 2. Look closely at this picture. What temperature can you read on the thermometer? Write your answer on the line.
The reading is 46 °C
